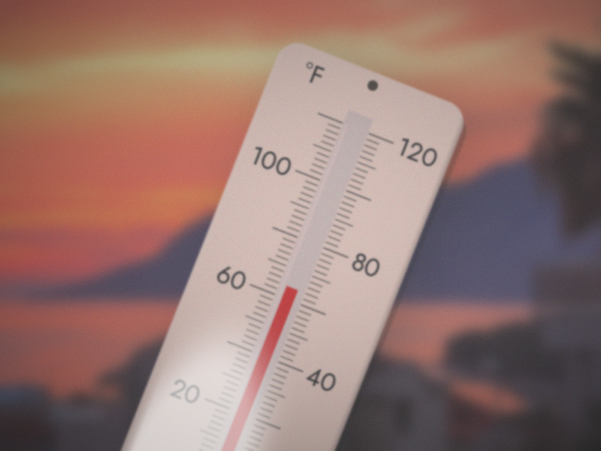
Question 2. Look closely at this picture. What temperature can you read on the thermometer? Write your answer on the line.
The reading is 64 °F
